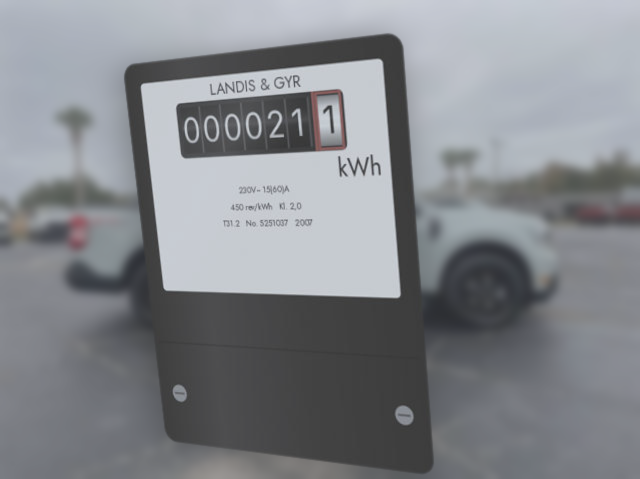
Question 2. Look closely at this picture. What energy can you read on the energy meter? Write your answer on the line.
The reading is 21.1 kWh
